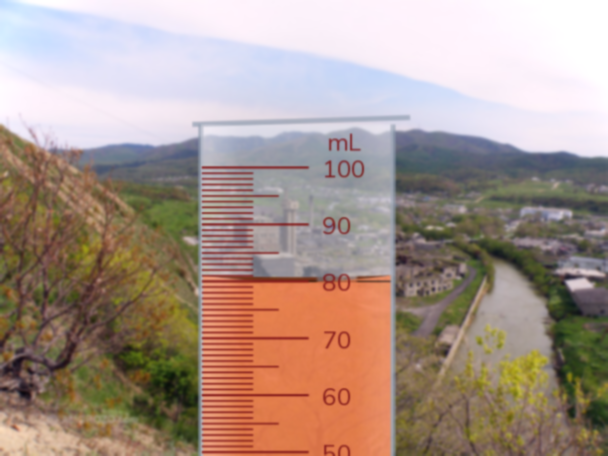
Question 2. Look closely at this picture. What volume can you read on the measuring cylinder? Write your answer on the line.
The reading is 80 mL
